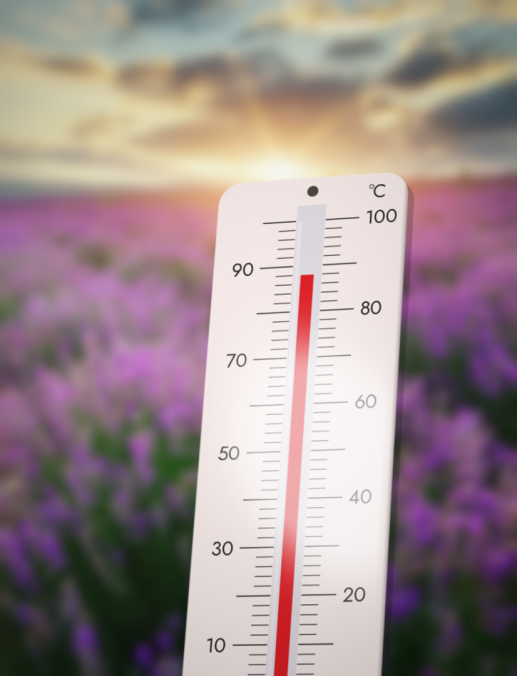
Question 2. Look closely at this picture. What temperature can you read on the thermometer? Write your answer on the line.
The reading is 88 °C
